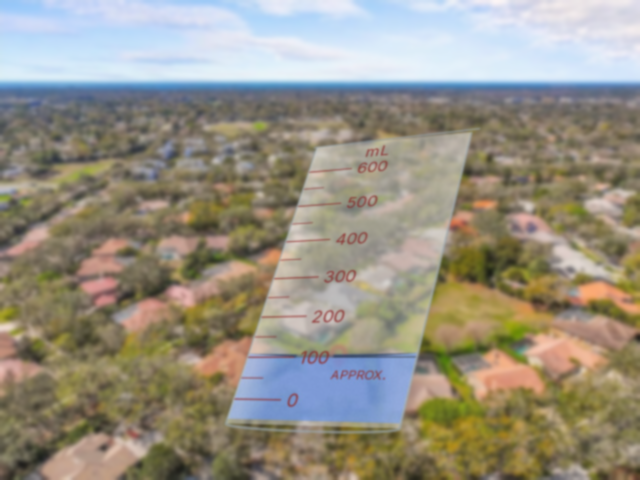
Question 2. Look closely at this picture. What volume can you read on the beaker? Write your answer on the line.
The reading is 100 mL
